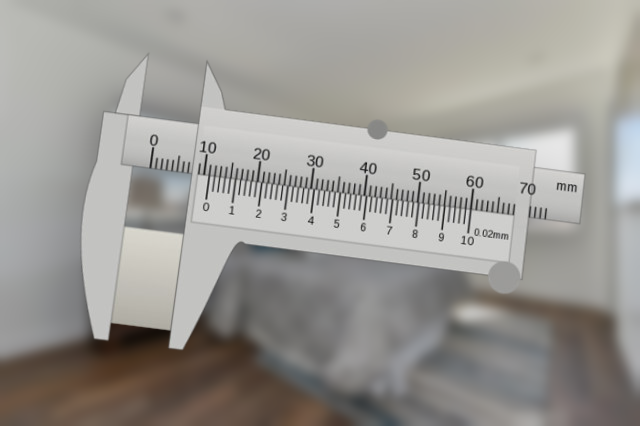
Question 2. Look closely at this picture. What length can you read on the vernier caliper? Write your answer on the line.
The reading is 11.0 mm
